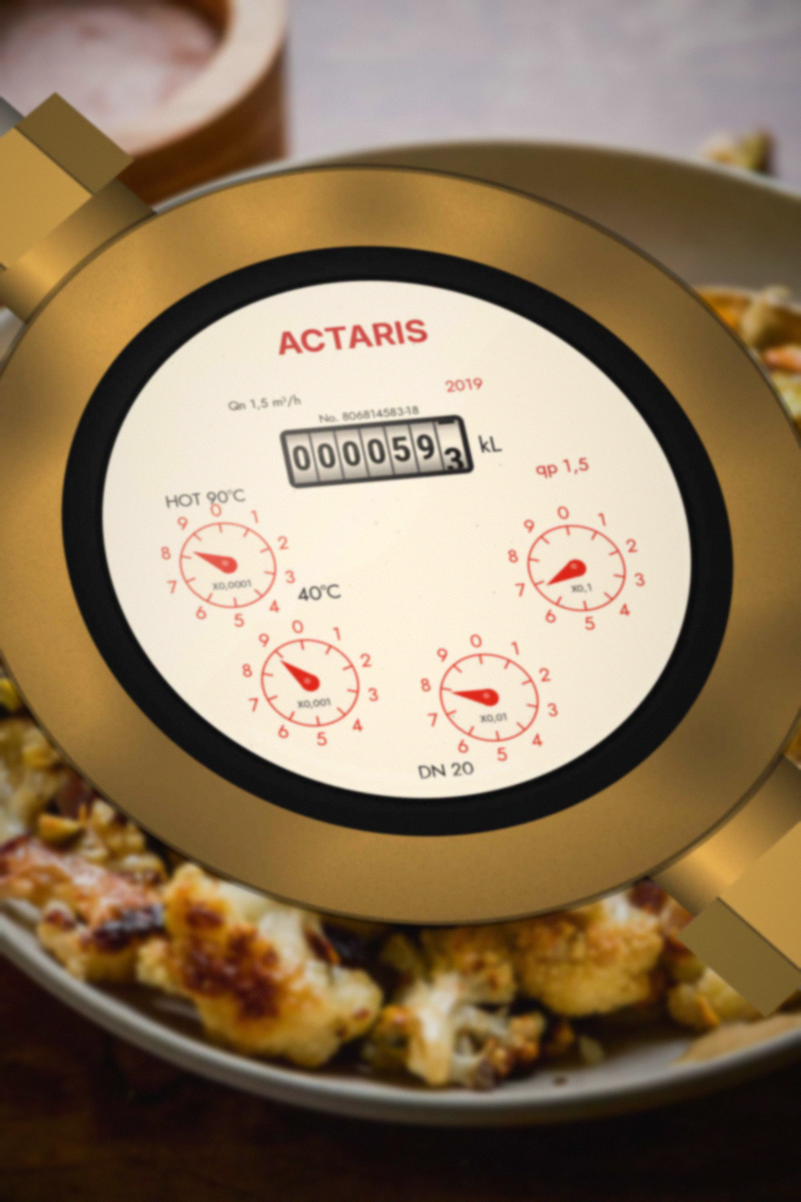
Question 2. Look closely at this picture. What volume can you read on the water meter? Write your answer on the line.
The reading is 592.6788 kL
